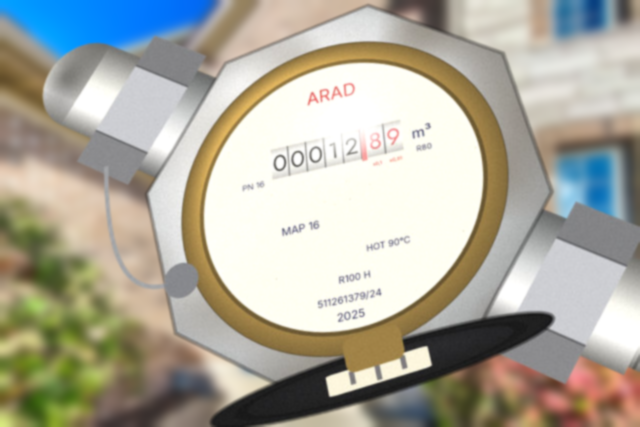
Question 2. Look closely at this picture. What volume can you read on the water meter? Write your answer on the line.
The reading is 12.89 m³
